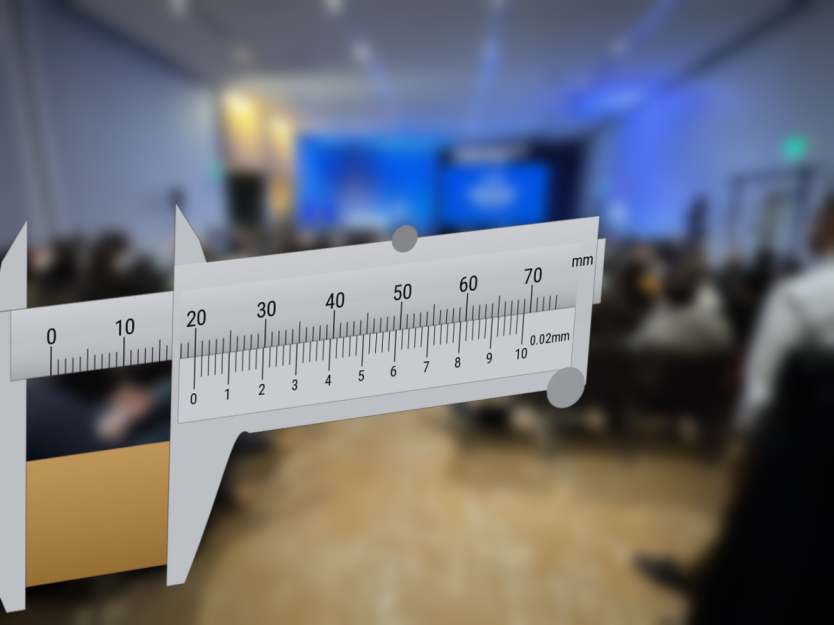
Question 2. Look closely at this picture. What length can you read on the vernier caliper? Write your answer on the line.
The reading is 20.0 mm
